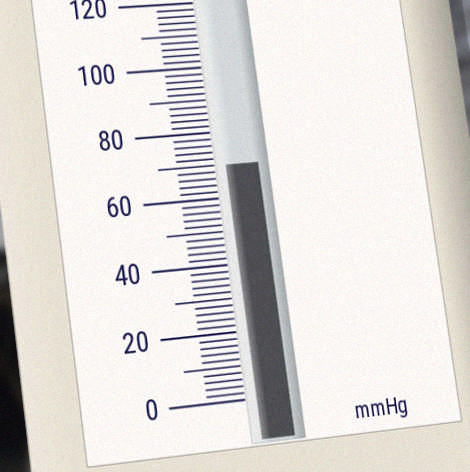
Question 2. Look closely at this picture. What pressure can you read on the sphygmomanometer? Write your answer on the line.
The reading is 70 mmHg
